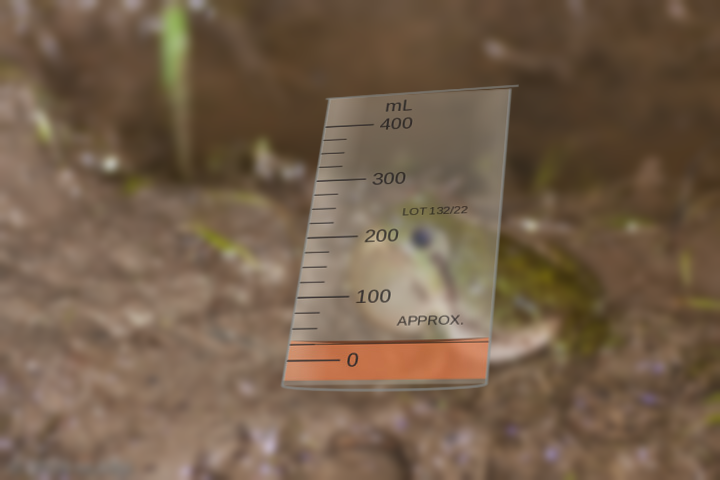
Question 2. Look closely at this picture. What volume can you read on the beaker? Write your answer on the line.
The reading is 25 mL
